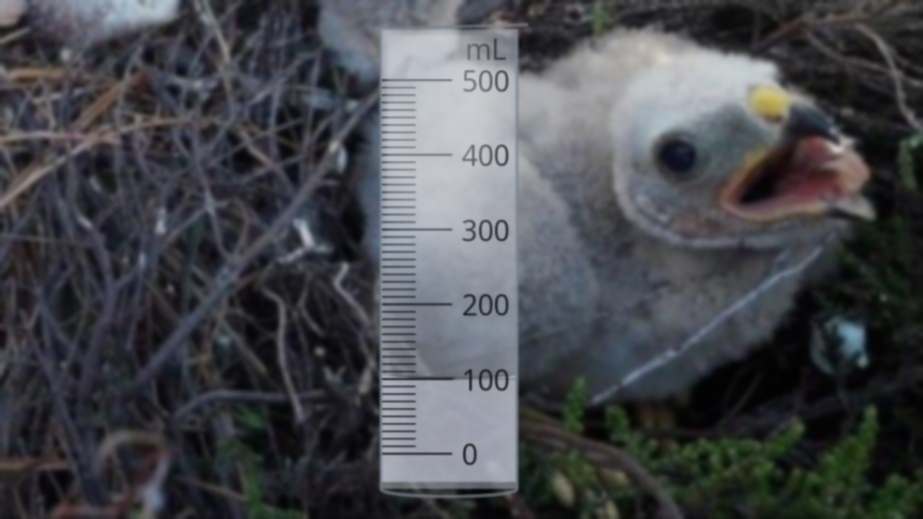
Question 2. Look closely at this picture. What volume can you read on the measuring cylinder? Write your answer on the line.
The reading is 100 mL
